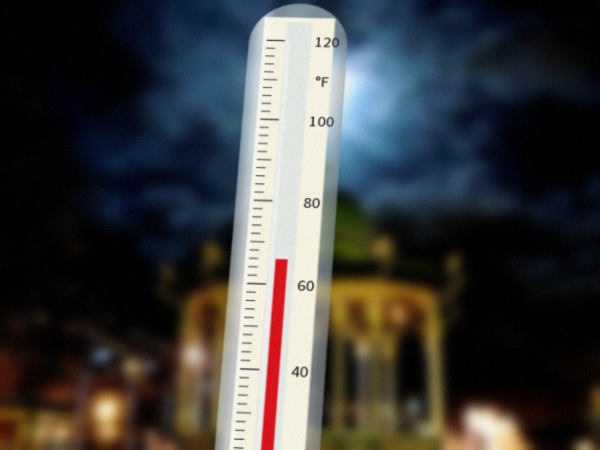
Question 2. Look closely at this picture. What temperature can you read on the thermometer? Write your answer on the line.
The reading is 66 °F
